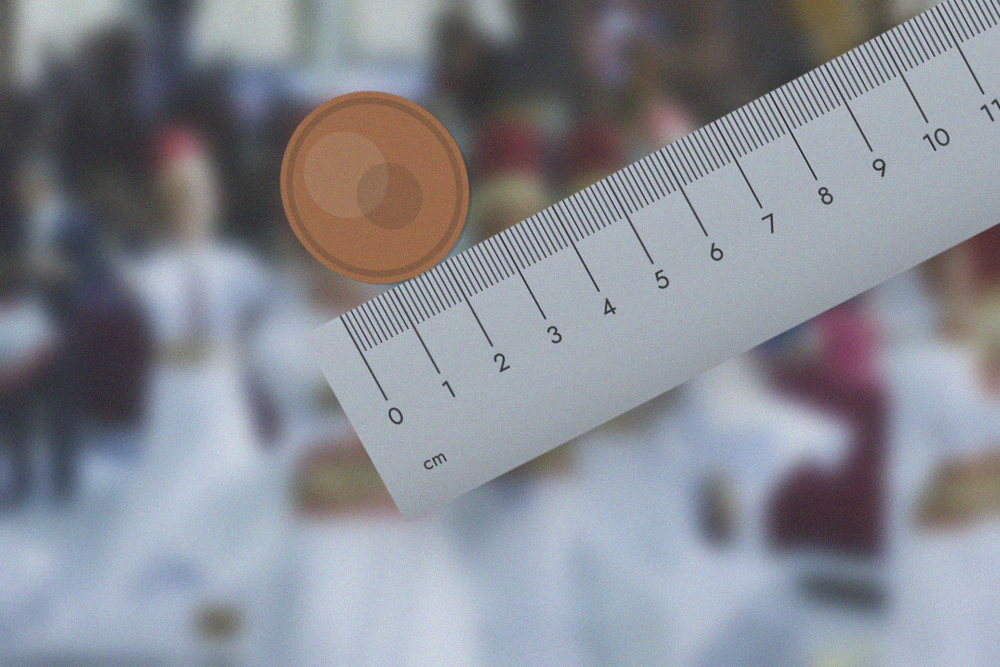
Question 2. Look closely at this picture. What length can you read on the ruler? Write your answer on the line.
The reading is 3.1 cm
